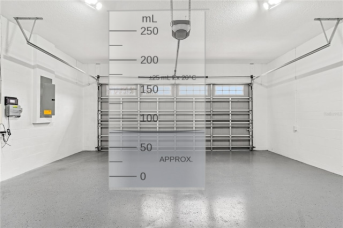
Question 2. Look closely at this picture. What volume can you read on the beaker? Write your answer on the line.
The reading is 75 mL
